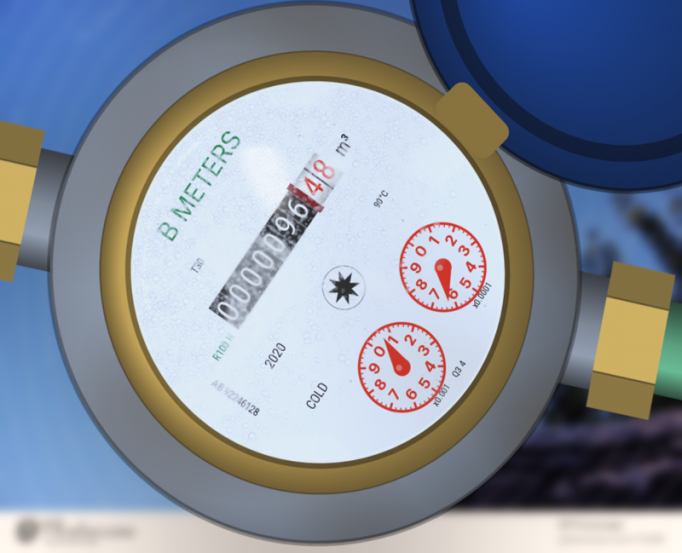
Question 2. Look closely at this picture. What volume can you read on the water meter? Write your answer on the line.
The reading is 96.4806 m³
